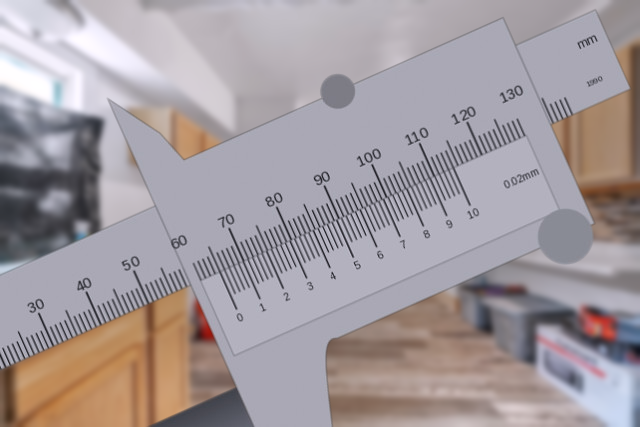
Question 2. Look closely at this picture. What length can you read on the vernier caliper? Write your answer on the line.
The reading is 65.0 mm
